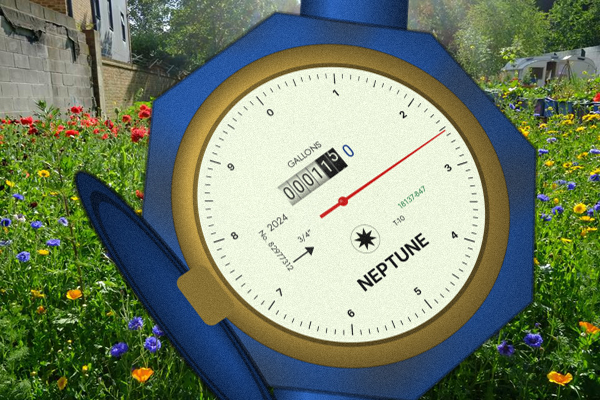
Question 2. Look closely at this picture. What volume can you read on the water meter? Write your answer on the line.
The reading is 1152.5 gal
